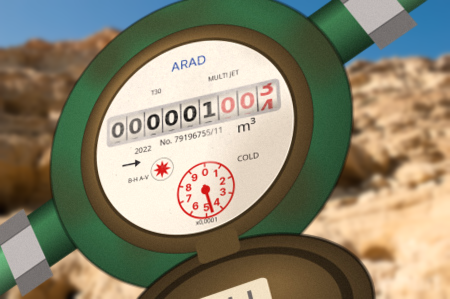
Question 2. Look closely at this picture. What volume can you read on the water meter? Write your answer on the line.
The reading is 1.0034 m³
